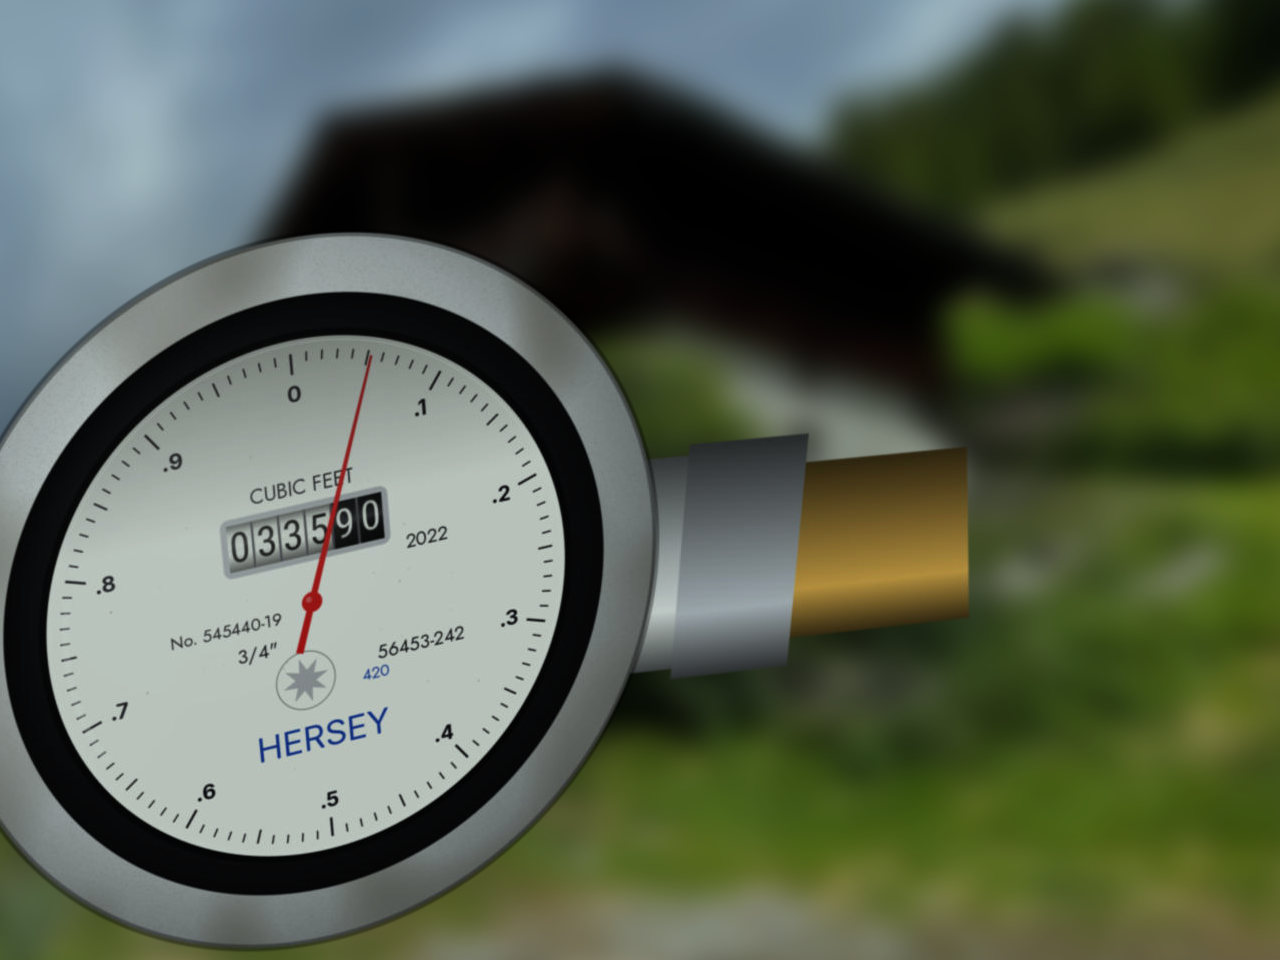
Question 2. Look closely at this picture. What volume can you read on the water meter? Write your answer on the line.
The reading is 33590.05 ft³
